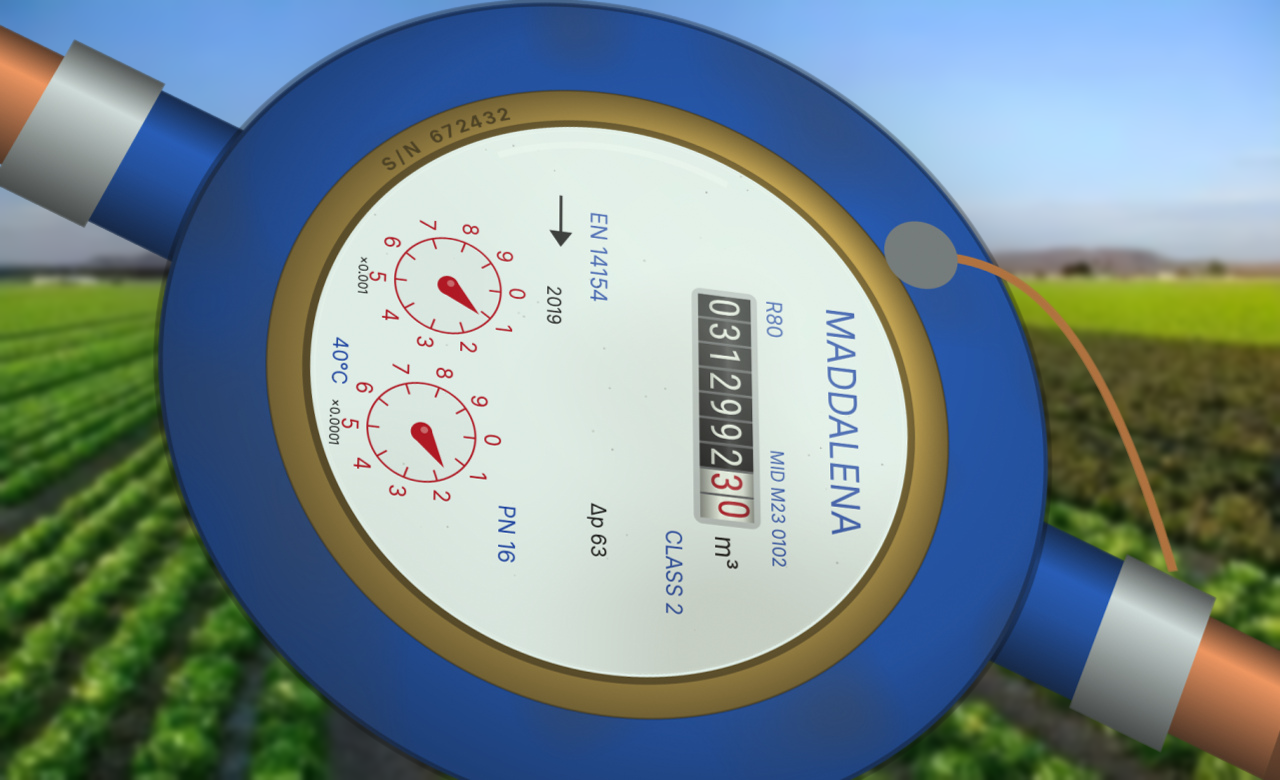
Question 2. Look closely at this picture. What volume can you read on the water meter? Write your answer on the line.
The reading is 312992.3011 m³
